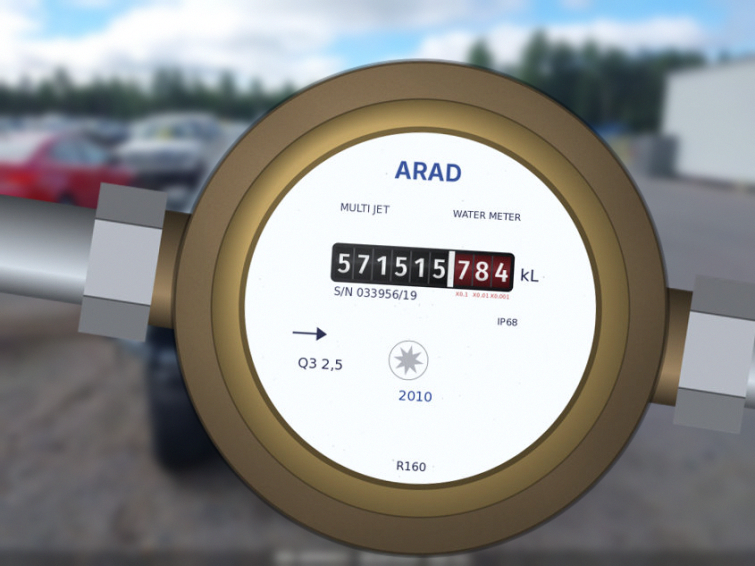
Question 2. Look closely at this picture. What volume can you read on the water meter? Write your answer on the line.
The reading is 571515.784 kL
